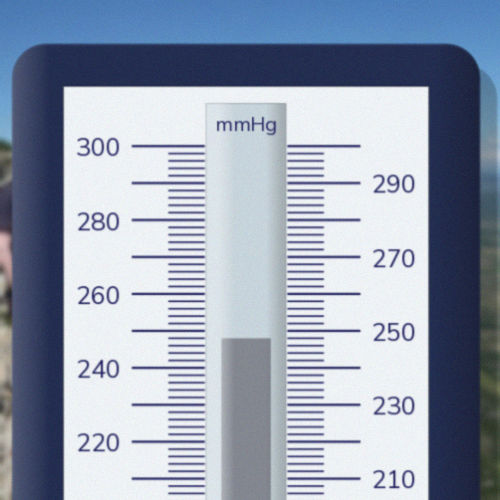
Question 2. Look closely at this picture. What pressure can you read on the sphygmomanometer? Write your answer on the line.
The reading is 248 mmHg
